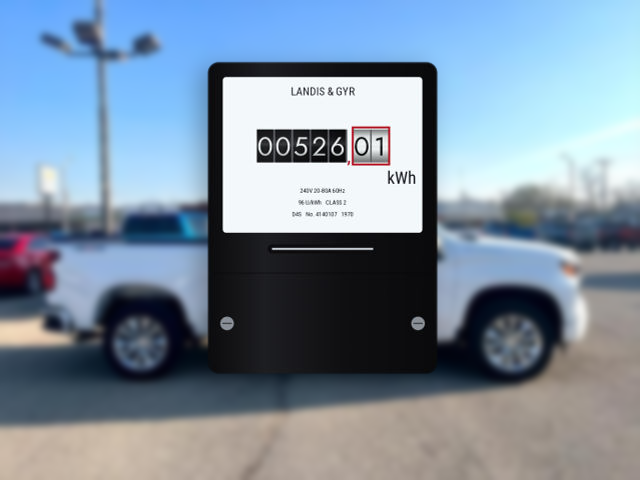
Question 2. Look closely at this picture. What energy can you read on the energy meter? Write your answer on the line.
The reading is 526.01 kWh
